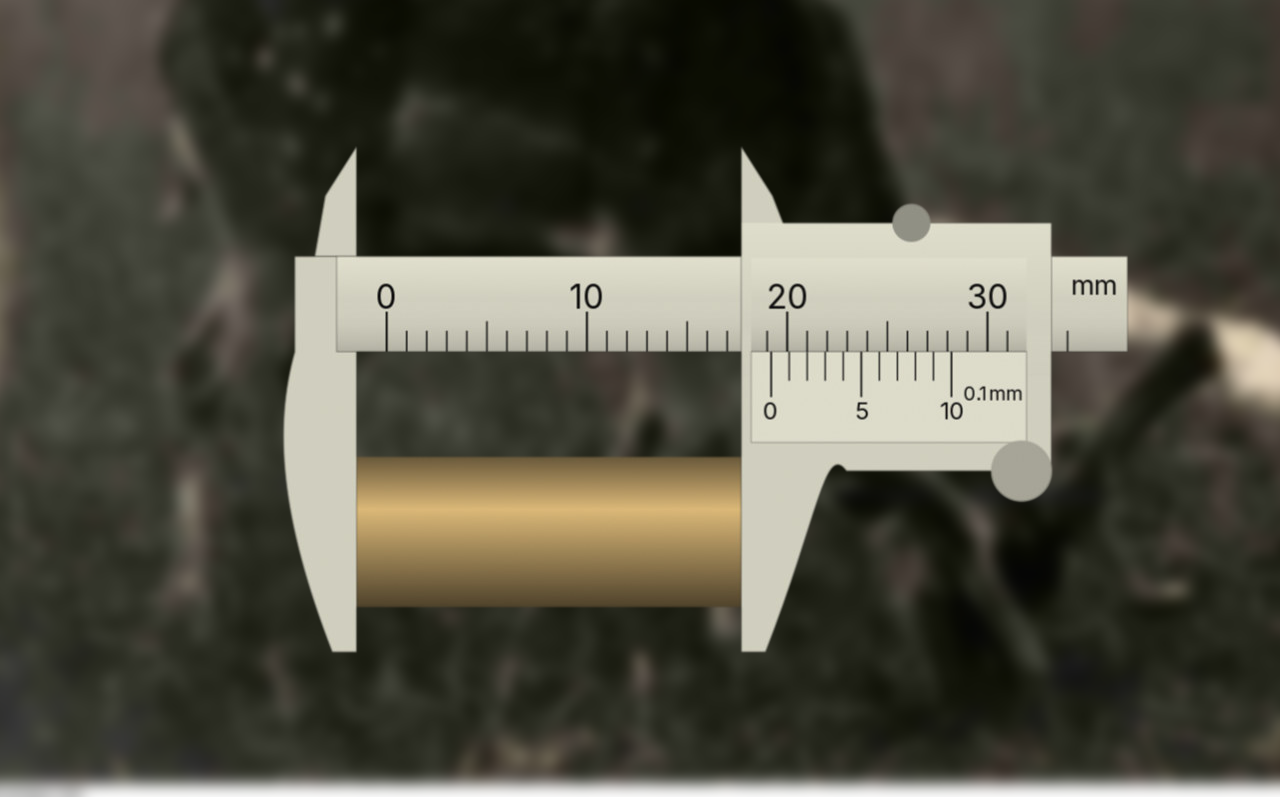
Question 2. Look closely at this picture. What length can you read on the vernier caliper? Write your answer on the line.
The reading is 19.2 mm
